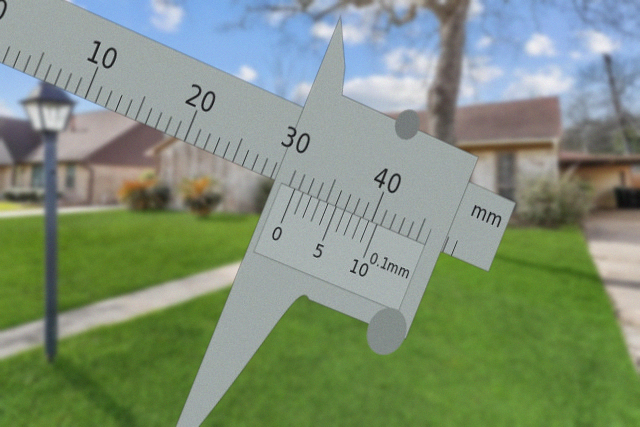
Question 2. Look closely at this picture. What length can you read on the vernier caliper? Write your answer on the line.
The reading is 31.6 mm
